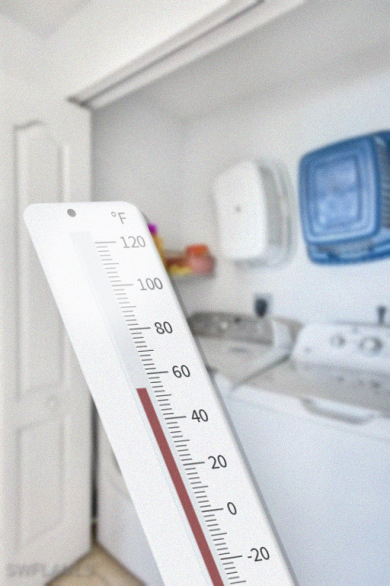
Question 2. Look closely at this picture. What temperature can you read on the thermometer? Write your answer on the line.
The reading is 54 °F
